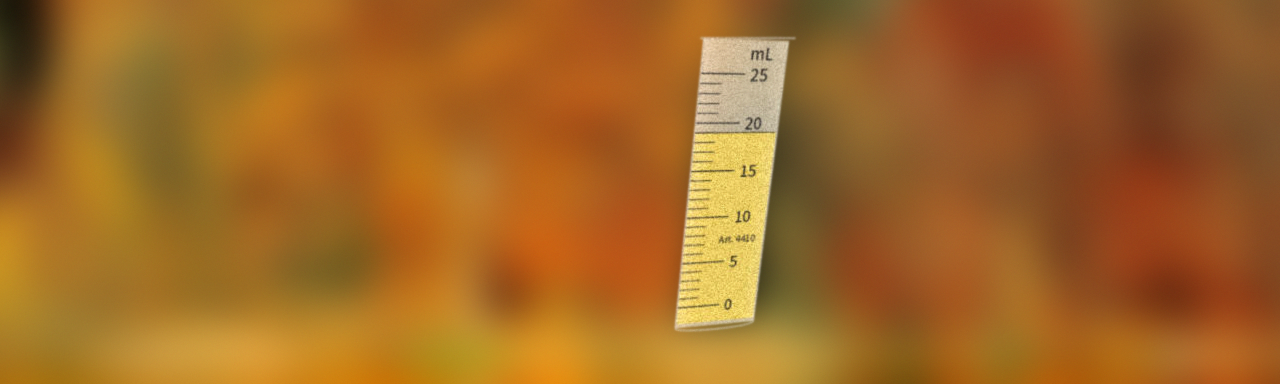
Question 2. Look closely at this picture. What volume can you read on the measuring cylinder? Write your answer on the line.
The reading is 19 mL
